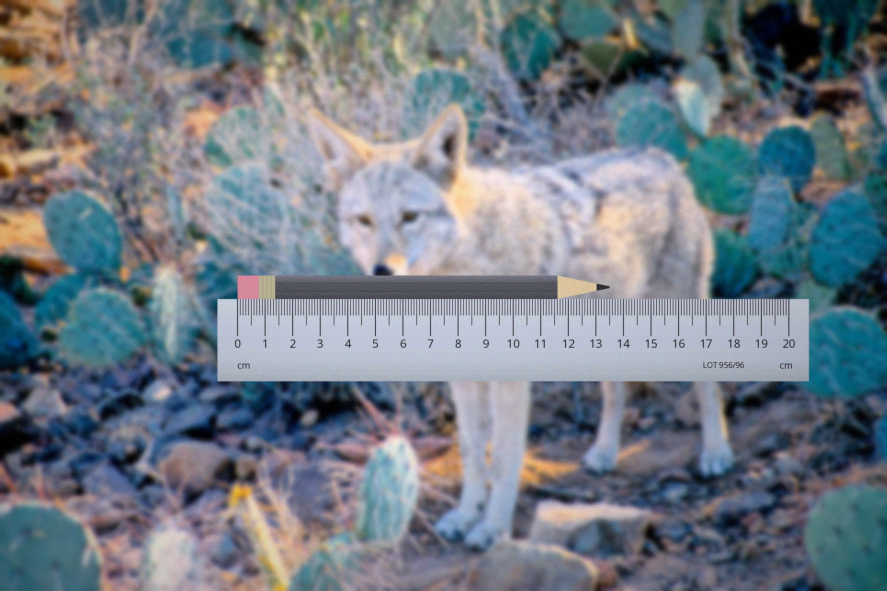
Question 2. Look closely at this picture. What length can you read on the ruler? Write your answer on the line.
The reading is 13.5 cm
